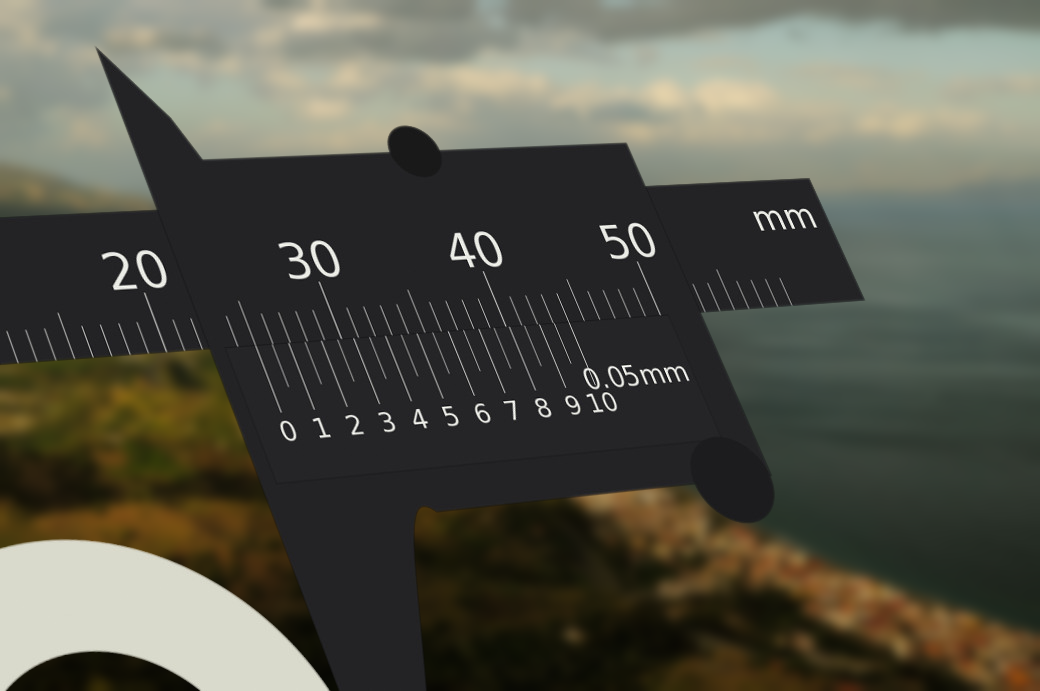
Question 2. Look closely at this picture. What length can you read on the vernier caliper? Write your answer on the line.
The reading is 25.0 mm
